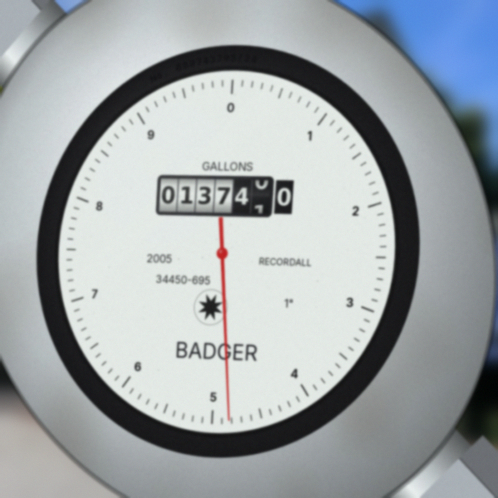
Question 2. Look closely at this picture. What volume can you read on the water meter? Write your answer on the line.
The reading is 137404.8 gal
